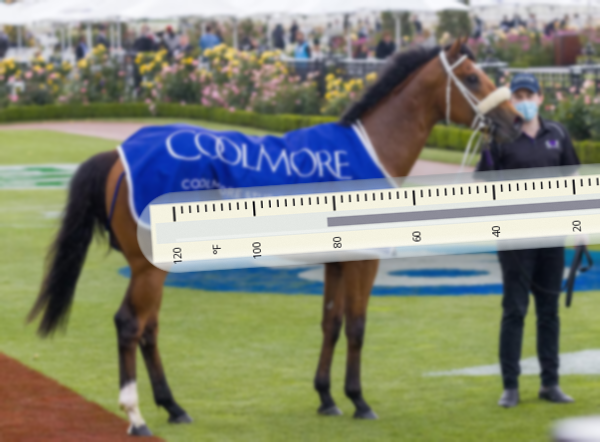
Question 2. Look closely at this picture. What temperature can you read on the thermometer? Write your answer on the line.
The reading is 82 °F
